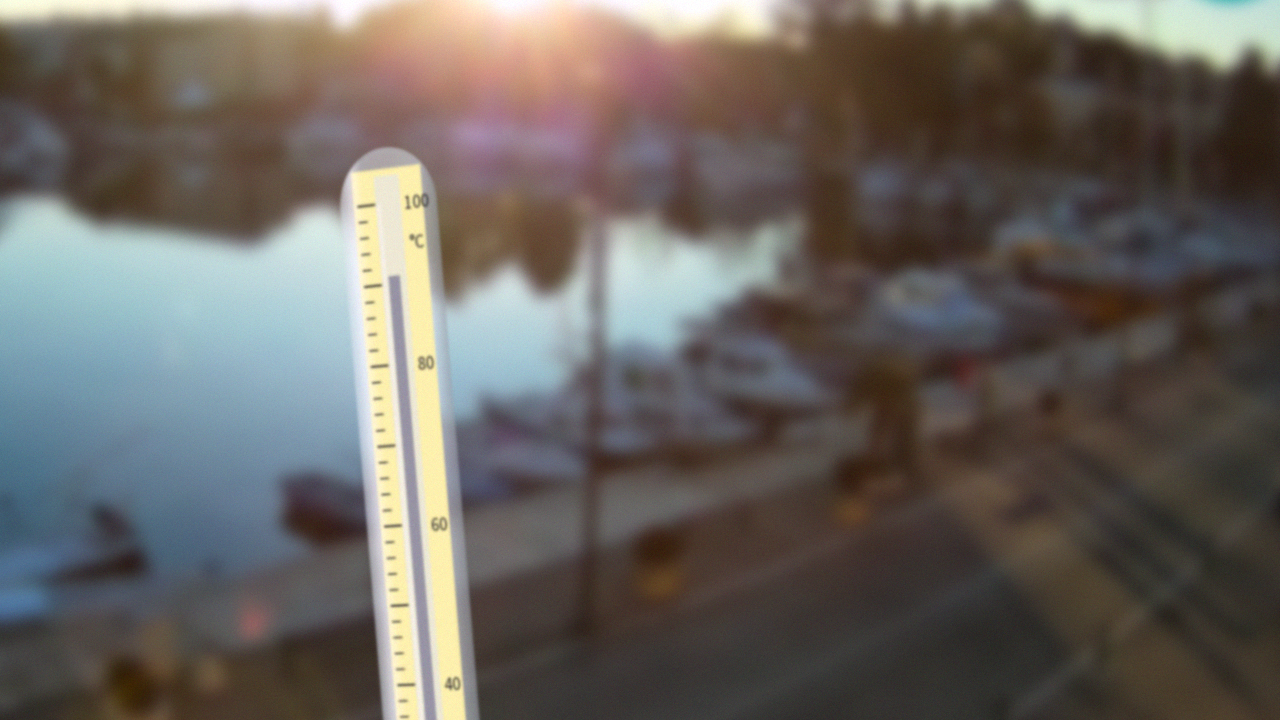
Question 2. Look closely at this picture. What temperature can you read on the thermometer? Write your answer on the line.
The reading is 91 °C
